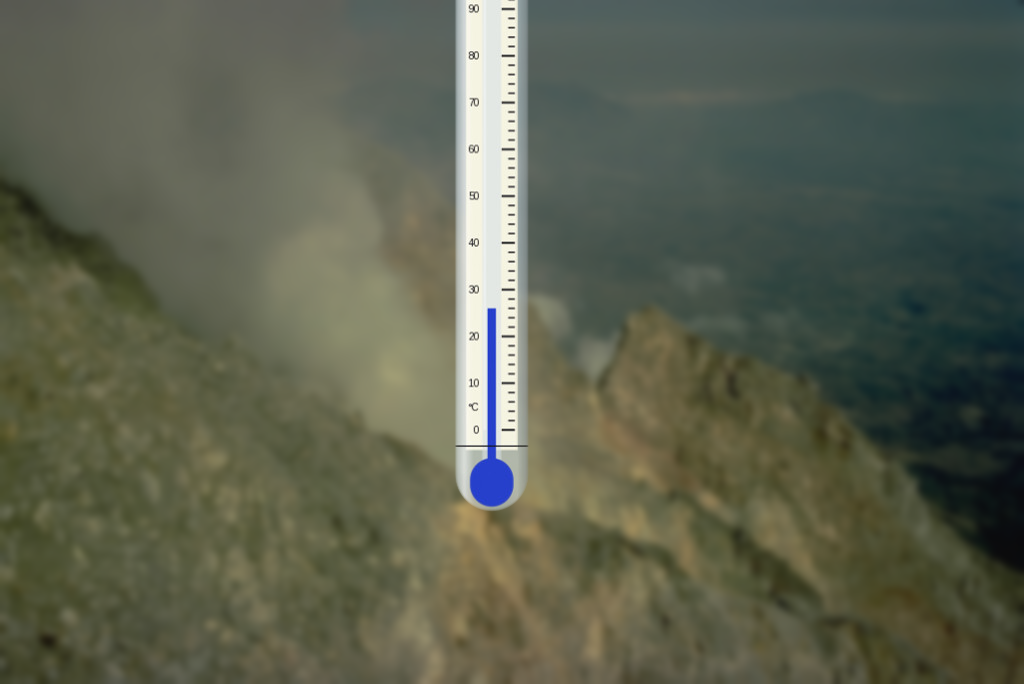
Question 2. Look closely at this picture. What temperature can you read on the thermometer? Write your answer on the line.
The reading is 26 °C
